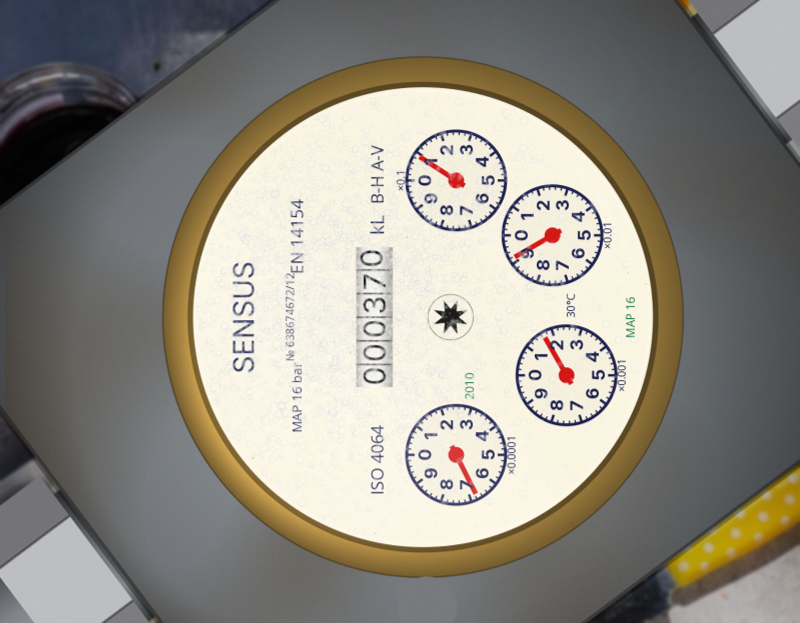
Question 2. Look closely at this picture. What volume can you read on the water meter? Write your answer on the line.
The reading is 370.0916 kL
